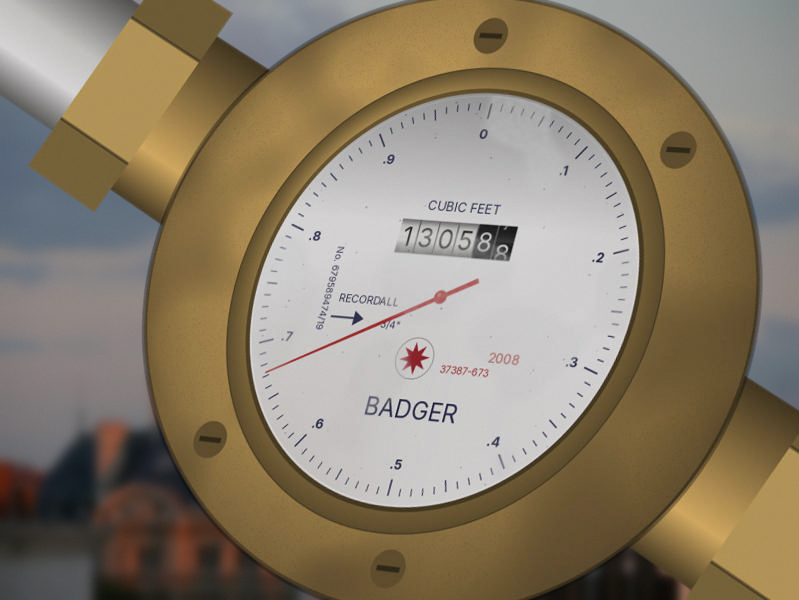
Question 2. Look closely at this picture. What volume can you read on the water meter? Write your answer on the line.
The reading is 130587.67 ft³
